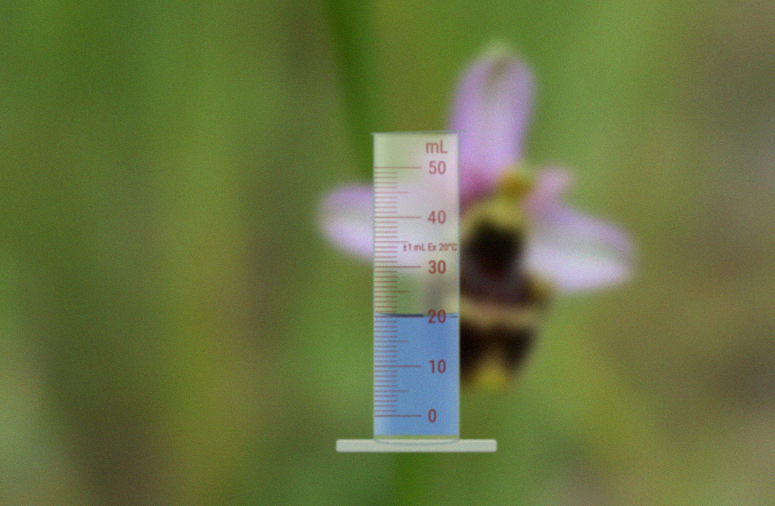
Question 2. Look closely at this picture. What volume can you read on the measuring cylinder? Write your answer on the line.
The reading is 20 mL
